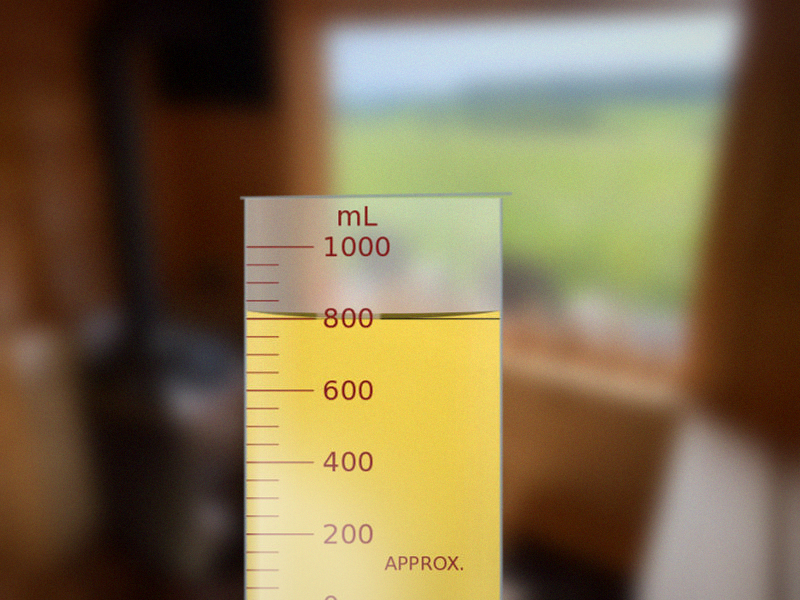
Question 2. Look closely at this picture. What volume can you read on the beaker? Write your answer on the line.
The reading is 800 mL
